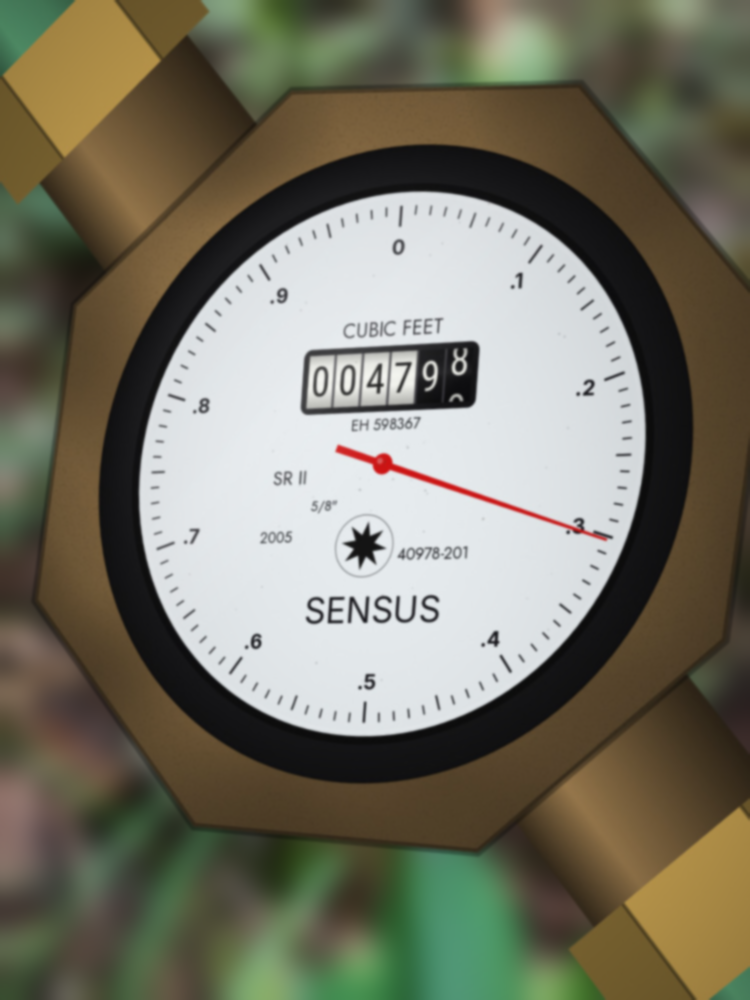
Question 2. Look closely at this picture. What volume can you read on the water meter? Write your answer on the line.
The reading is 4798.30 ft³
